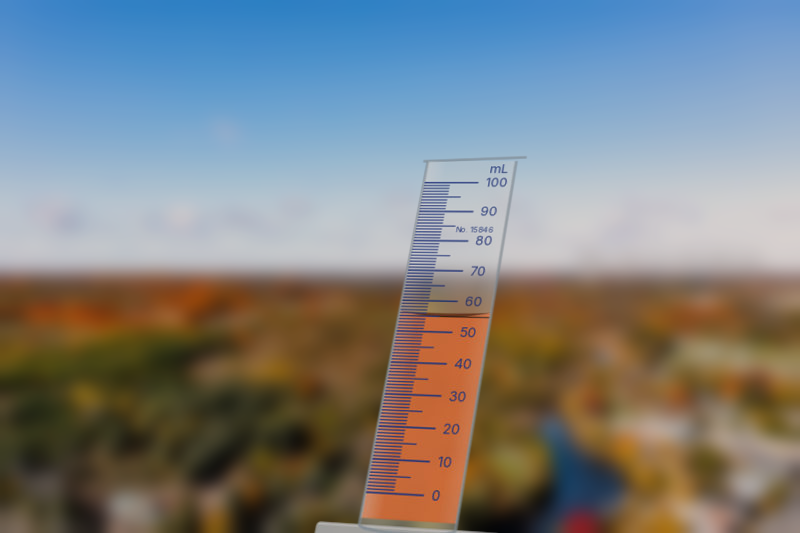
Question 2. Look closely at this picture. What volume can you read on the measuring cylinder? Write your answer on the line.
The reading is 55 mL
